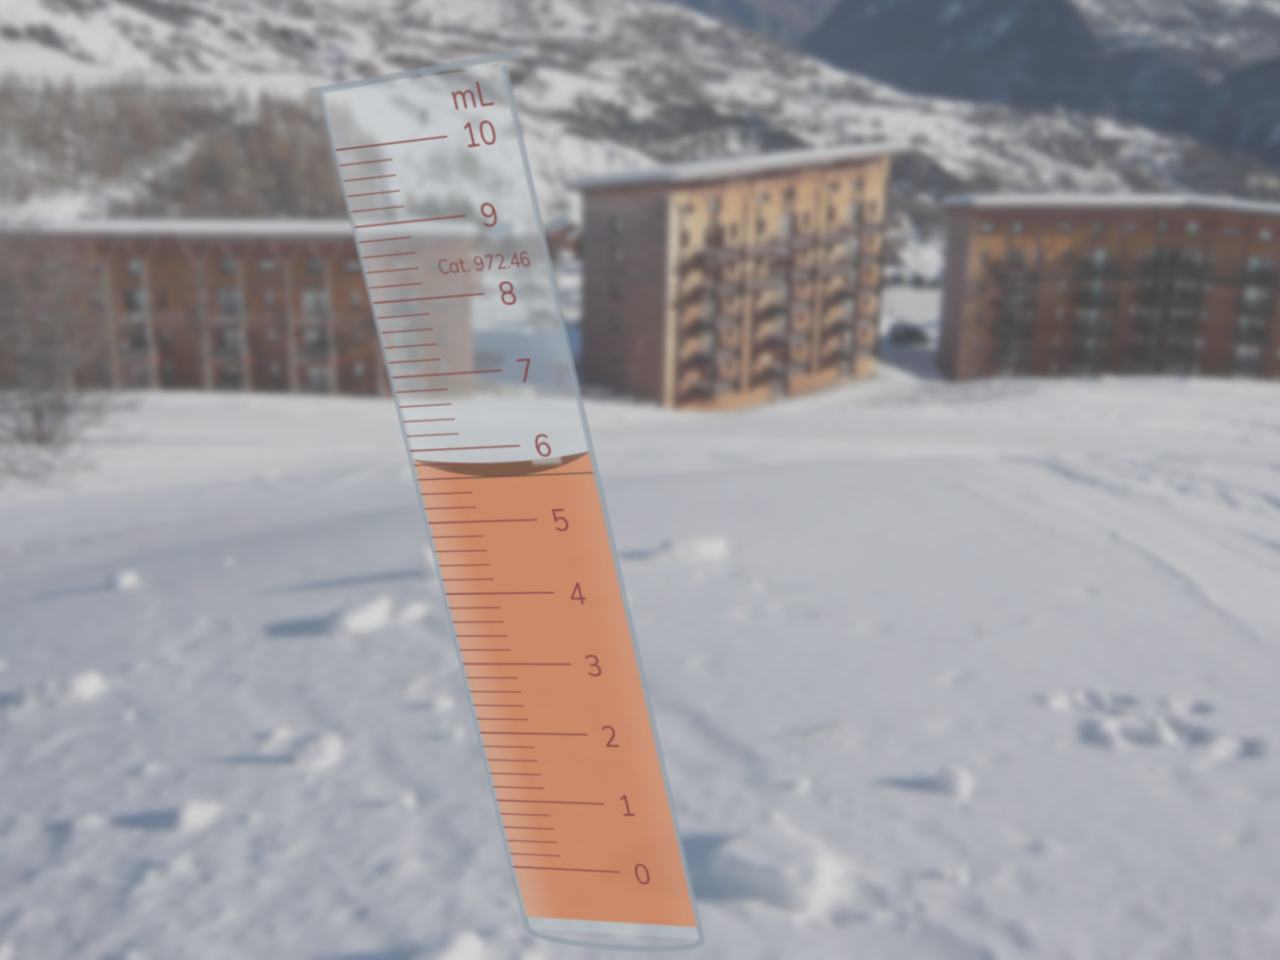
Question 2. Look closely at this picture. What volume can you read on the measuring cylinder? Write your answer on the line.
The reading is 5.6 mL
